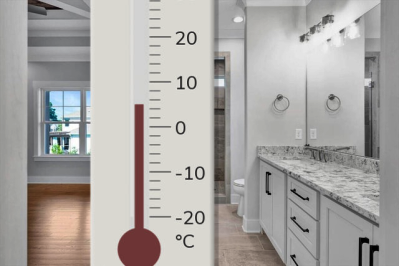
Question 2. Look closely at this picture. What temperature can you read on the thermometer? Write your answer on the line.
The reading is 5 °C
